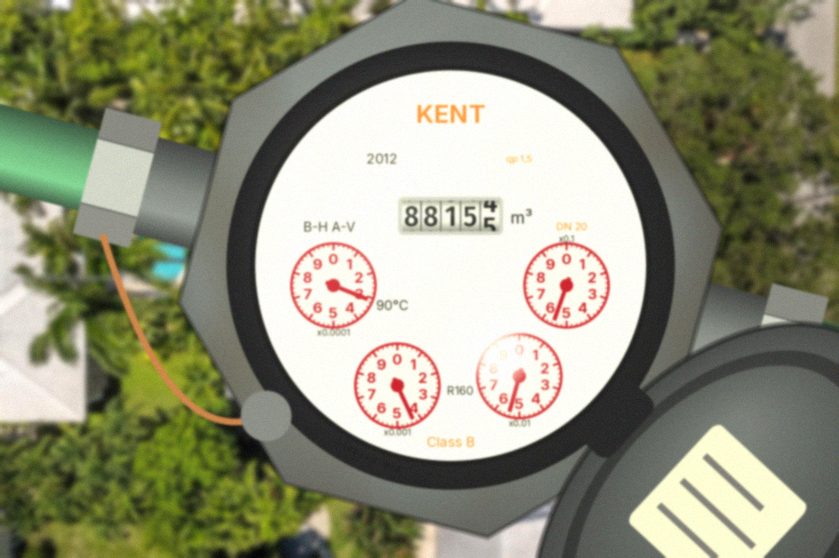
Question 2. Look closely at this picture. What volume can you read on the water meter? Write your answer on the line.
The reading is 88154.5543 m³
